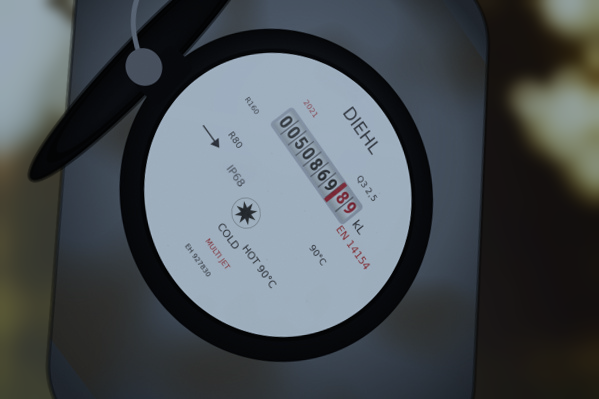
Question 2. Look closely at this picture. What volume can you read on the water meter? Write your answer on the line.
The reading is 50869.89 kL
